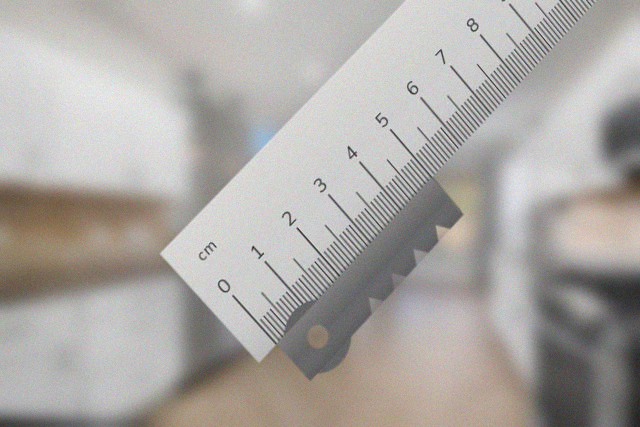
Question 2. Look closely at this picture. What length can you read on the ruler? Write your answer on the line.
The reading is 5 cm
